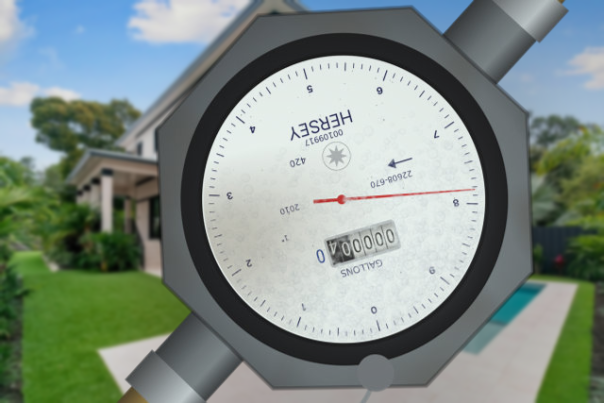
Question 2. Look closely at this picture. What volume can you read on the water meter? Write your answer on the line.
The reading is 37.8 gal
